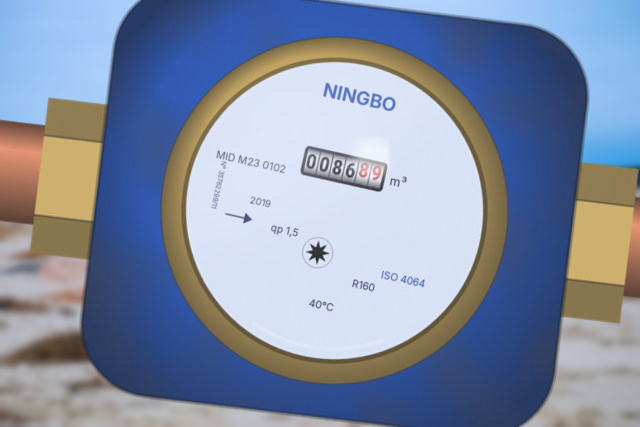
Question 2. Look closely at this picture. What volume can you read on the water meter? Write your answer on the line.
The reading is 86.89 m³
